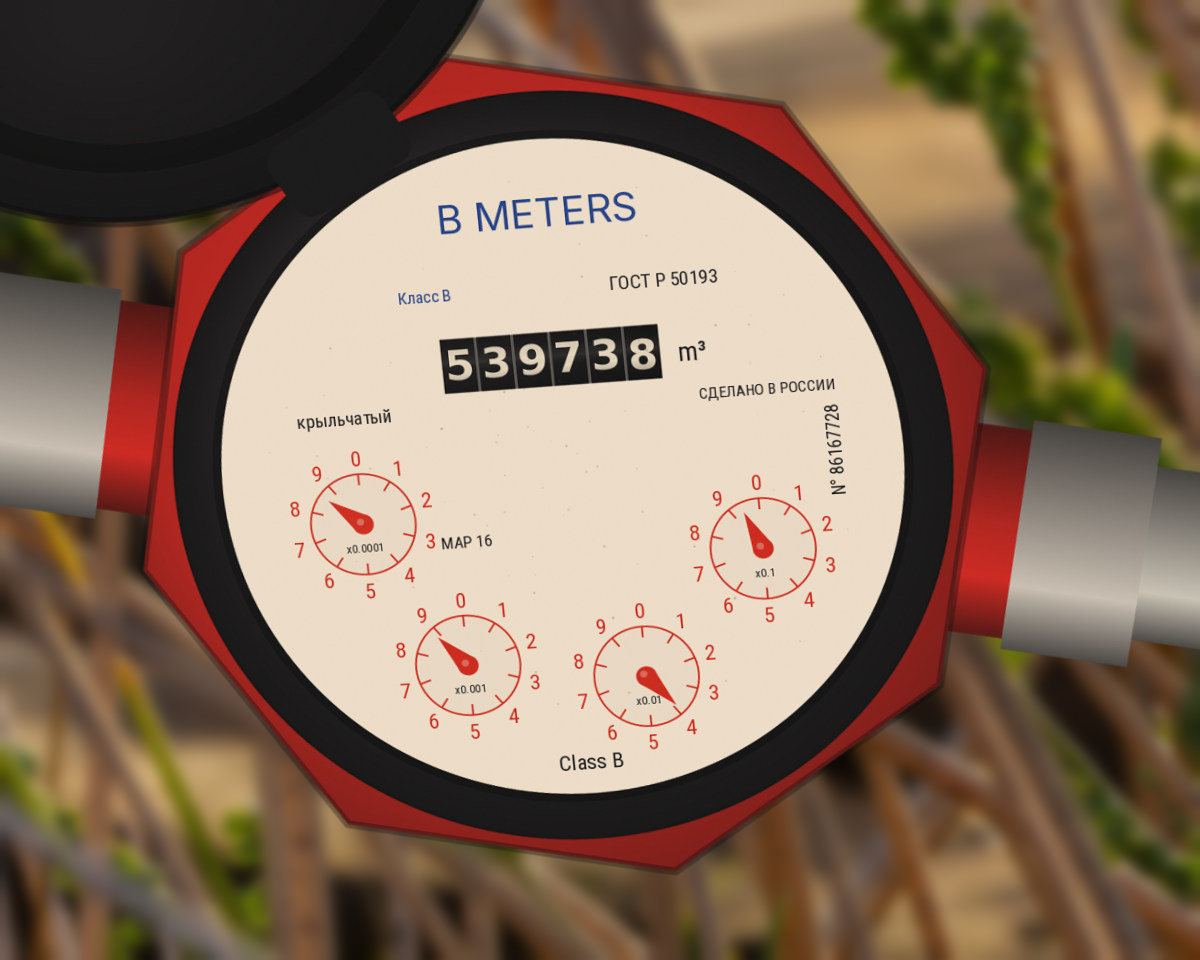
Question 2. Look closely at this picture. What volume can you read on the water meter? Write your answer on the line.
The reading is 539737.9388 m³
